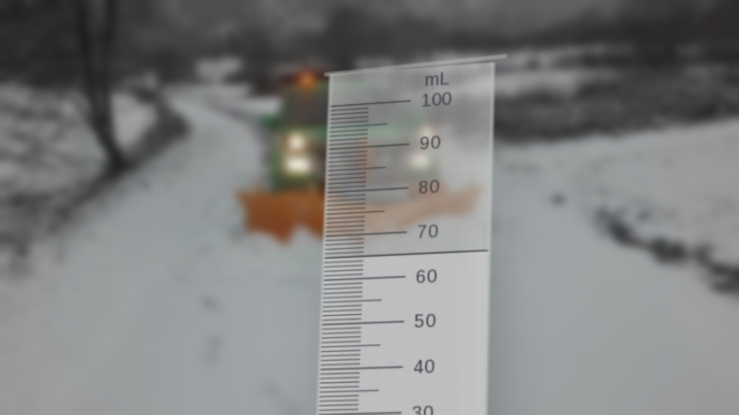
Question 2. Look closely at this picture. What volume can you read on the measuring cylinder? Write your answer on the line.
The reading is 65 mL
